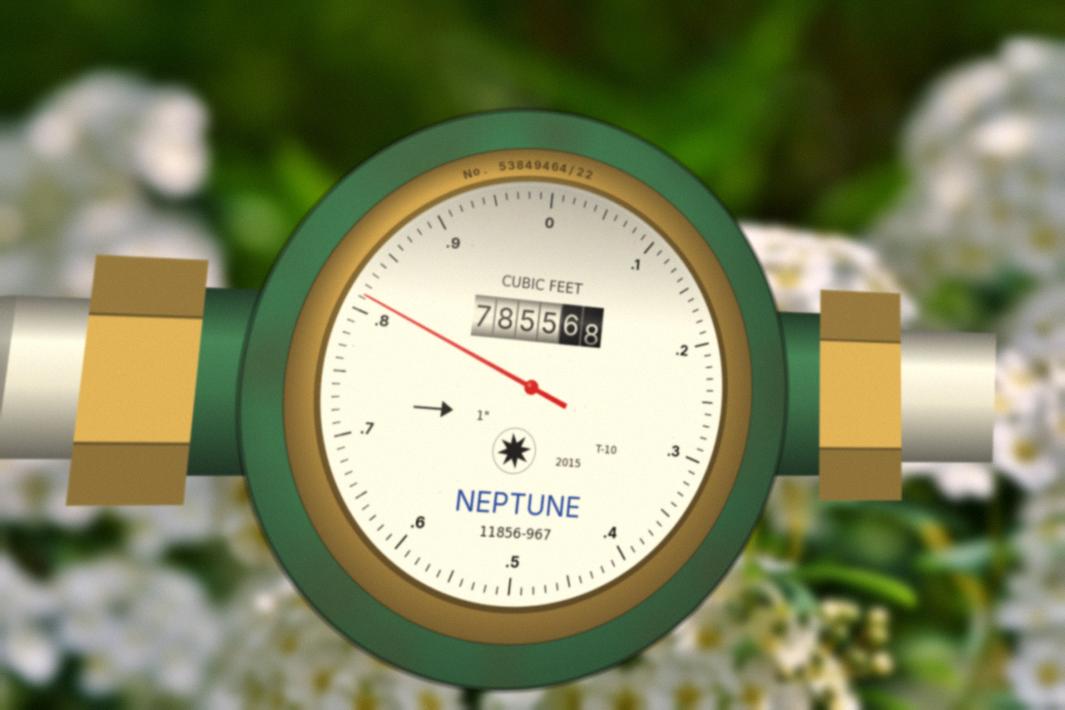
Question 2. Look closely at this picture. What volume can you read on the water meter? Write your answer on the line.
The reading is 785567.81 ft³
